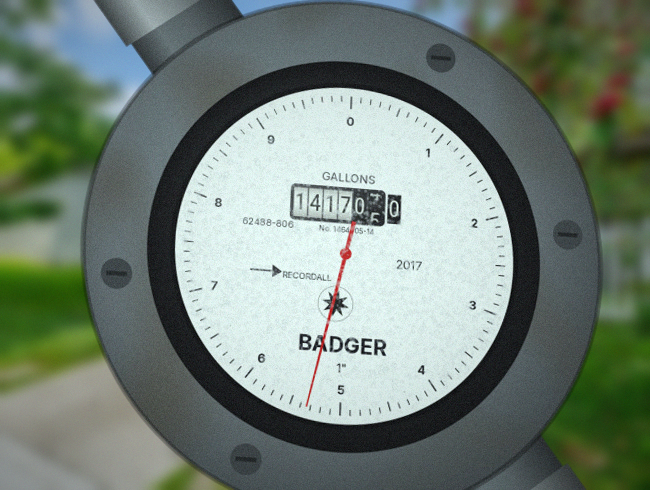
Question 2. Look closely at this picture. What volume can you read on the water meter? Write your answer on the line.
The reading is 1417045.3 gal
